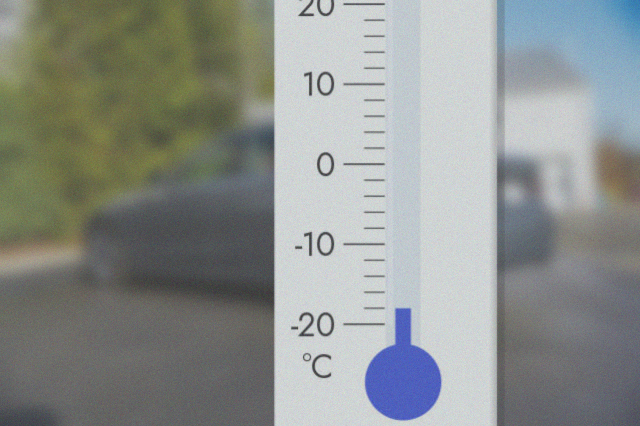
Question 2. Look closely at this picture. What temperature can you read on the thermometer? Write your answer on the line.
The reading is -18 °C
